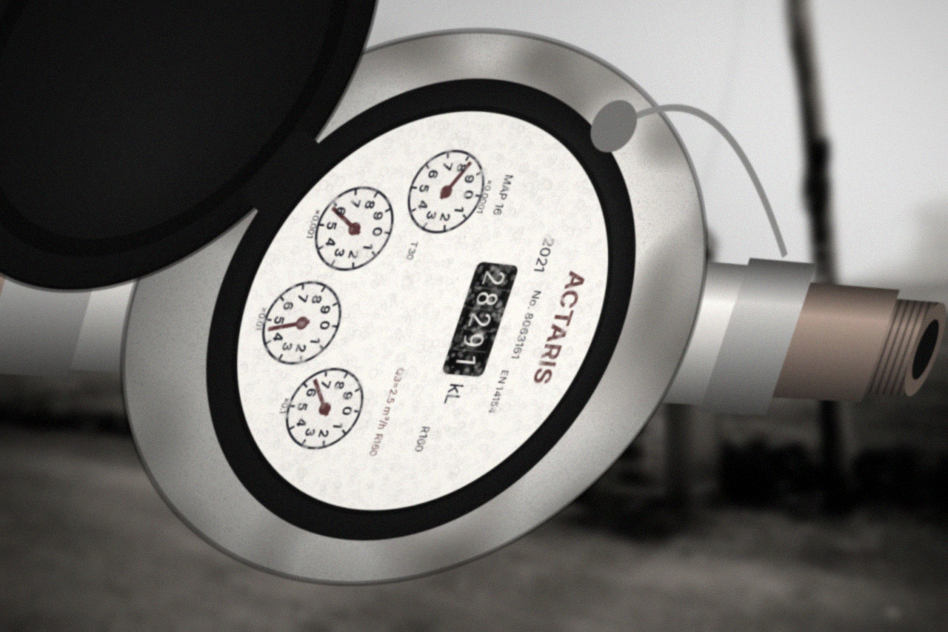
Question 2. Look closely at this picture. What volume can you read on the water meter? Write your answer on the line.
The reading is 28291.6458 kL
